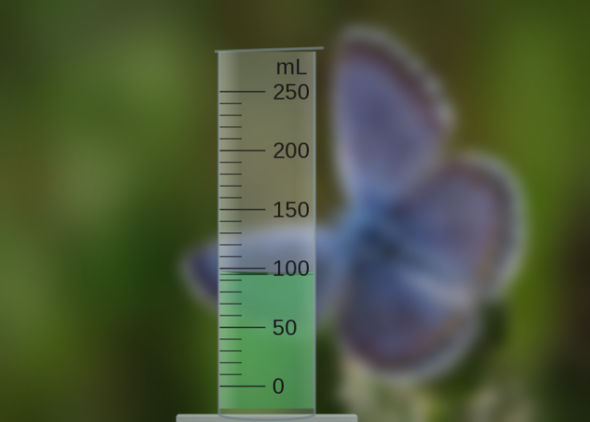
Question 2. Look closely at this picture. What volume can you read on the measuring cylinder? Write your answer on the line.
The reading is 95 mL
